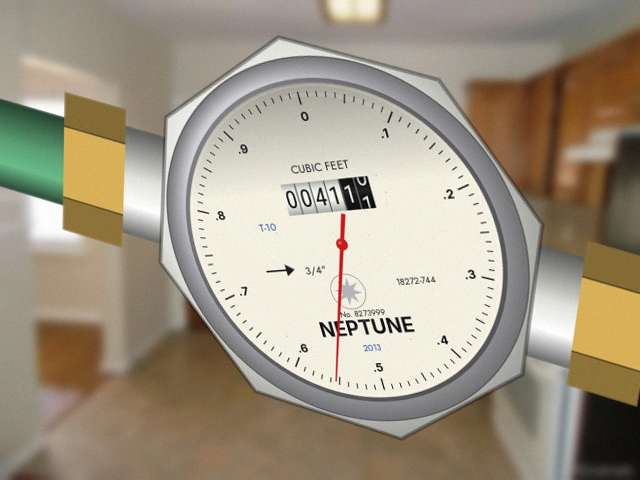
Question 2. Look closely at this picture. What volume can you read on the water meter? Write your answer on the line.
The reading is 4110.55 ft³
